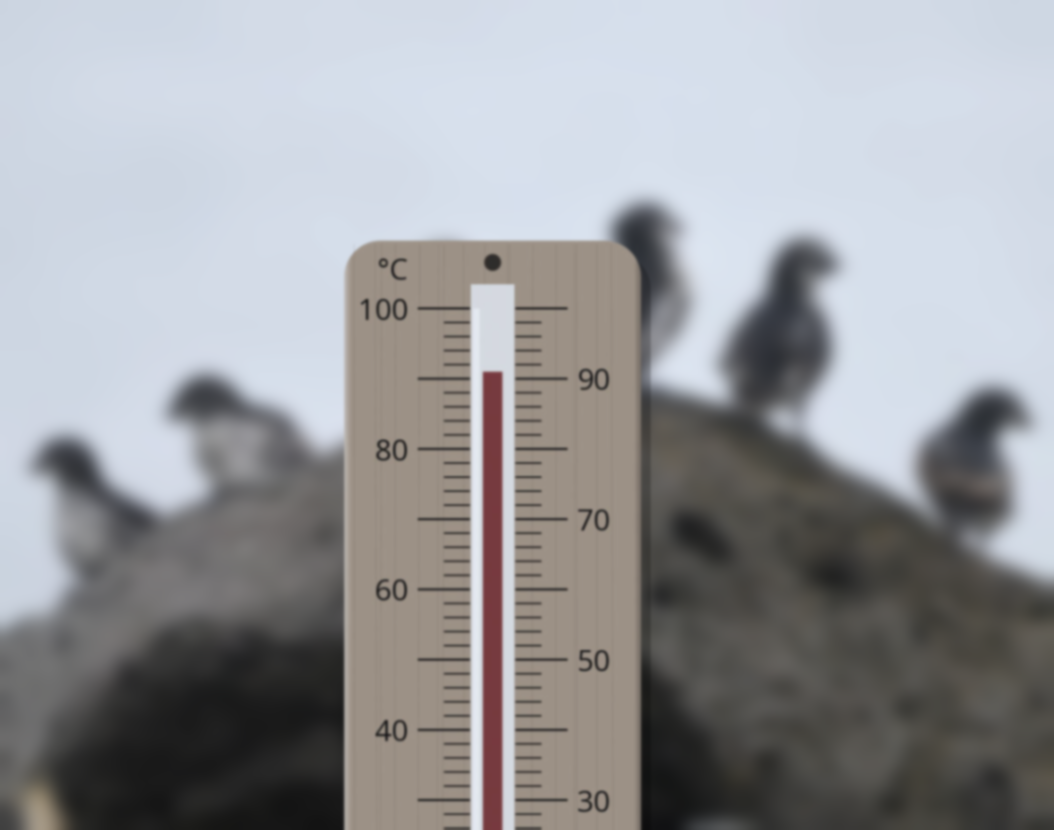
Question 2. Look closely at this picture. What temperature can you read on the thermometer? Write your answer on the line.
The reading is 91 °C
